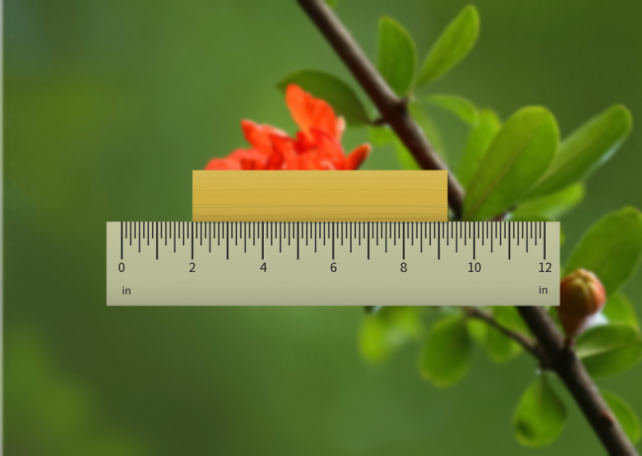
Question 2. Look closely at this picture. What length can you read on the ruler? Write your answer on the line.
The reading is 7.25 in
